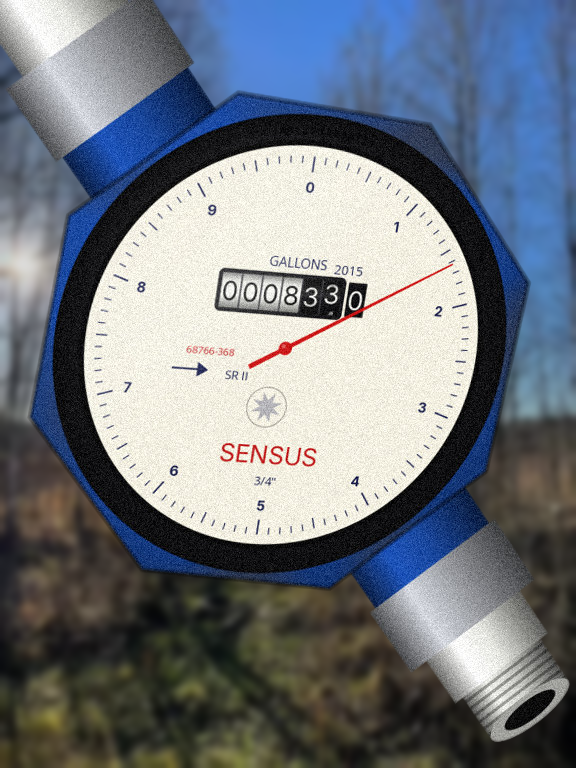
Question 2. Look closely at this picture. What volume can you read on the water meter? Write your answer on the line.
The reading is 8331.6 gal
